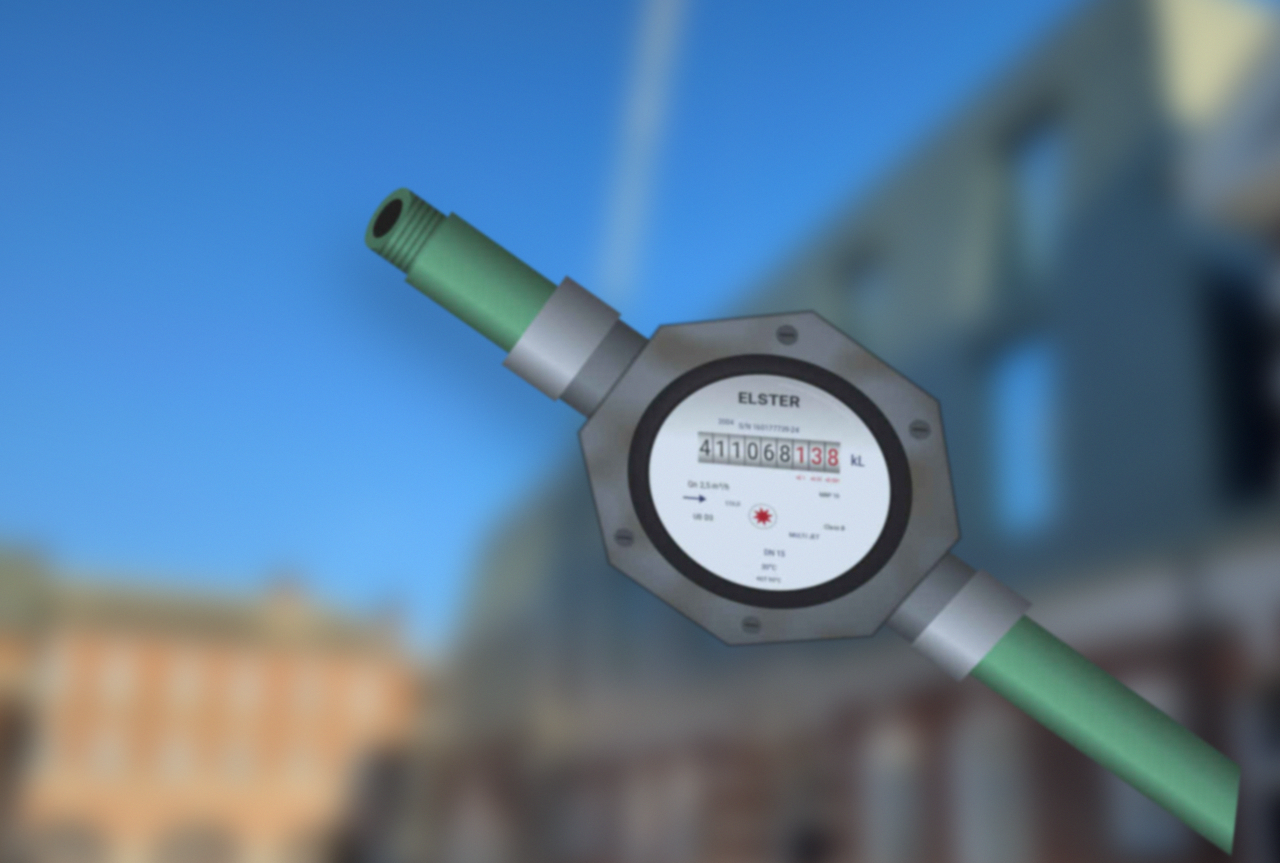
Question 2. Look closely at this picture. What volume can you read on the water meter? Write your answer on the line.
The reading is 411068.138 kL
